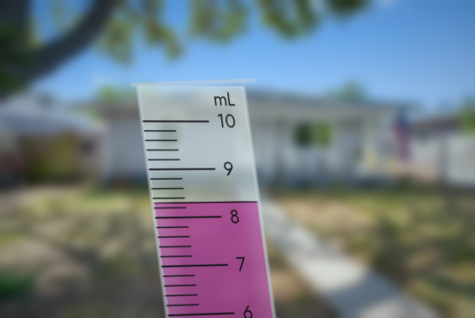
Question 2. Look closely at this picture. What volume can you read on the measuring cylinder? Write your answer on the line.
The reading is 8.3 mL
